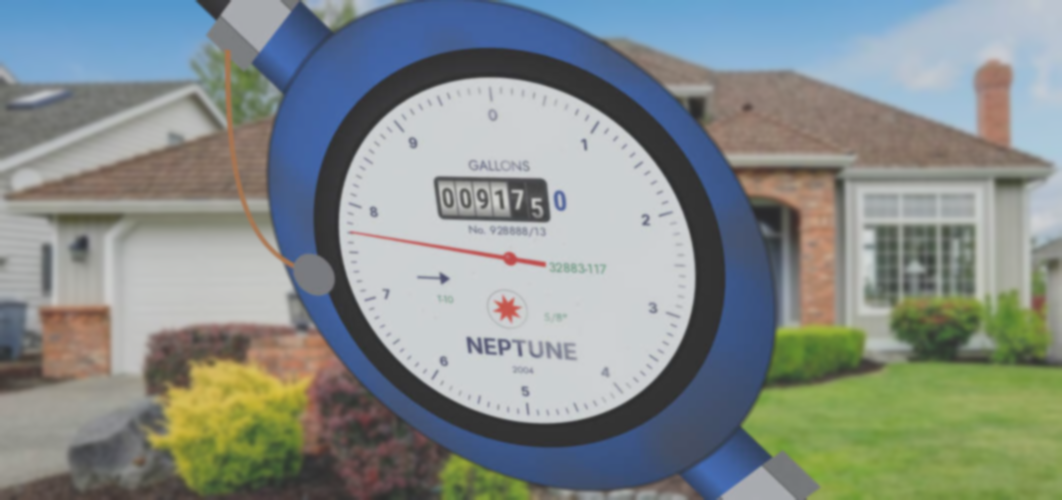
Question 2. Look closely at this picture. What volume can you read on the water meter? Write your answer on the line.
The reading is 91747.7 gal
